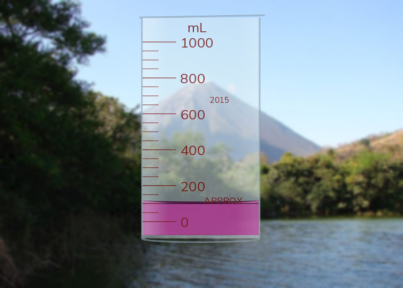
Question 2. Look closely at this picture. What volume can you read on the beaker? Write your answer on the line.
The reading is 100 mL
